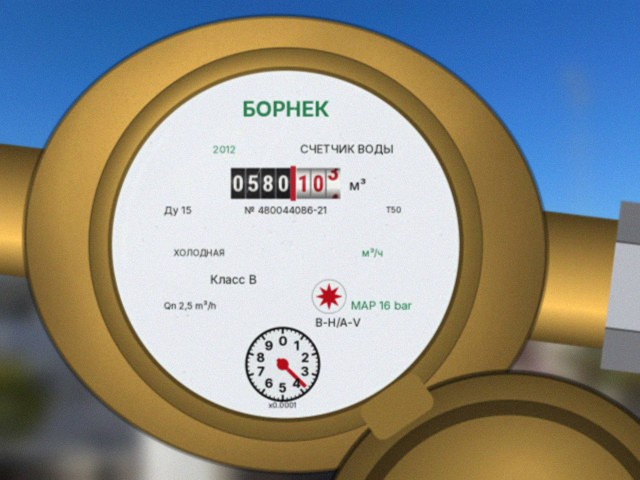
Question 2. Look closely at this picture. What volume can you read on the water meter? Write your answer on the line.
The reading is 580.1033 m³
